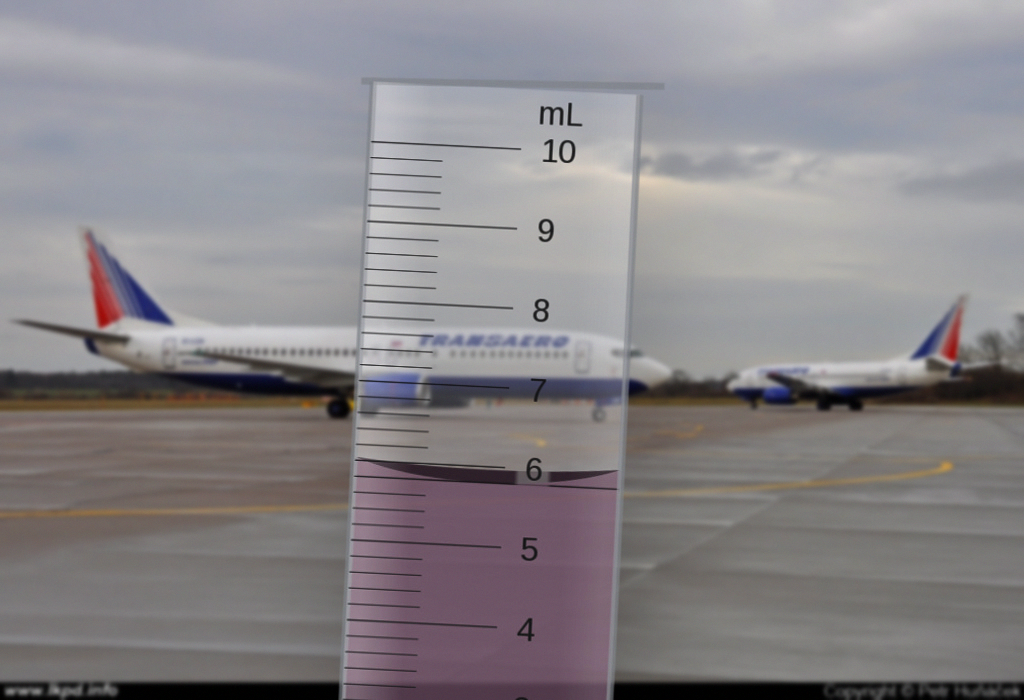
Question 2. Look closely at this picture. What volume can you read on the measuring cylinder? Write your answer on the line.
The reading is 5.8 mL
